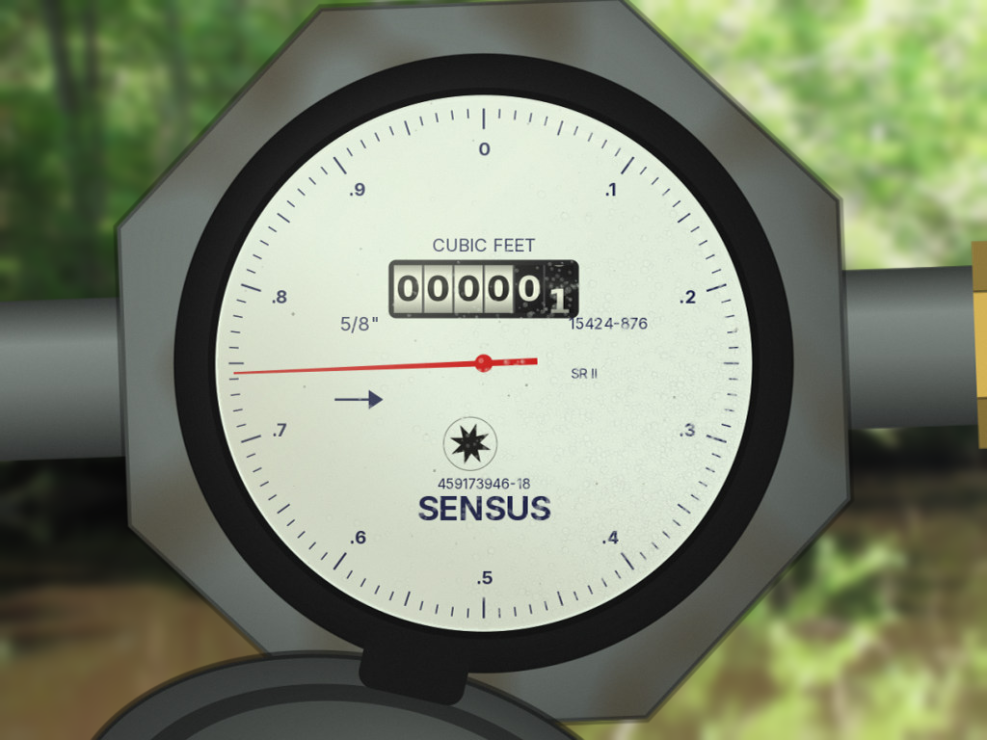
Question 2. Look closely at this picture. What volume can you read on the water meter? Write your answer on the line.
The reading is 0.74 ft³
